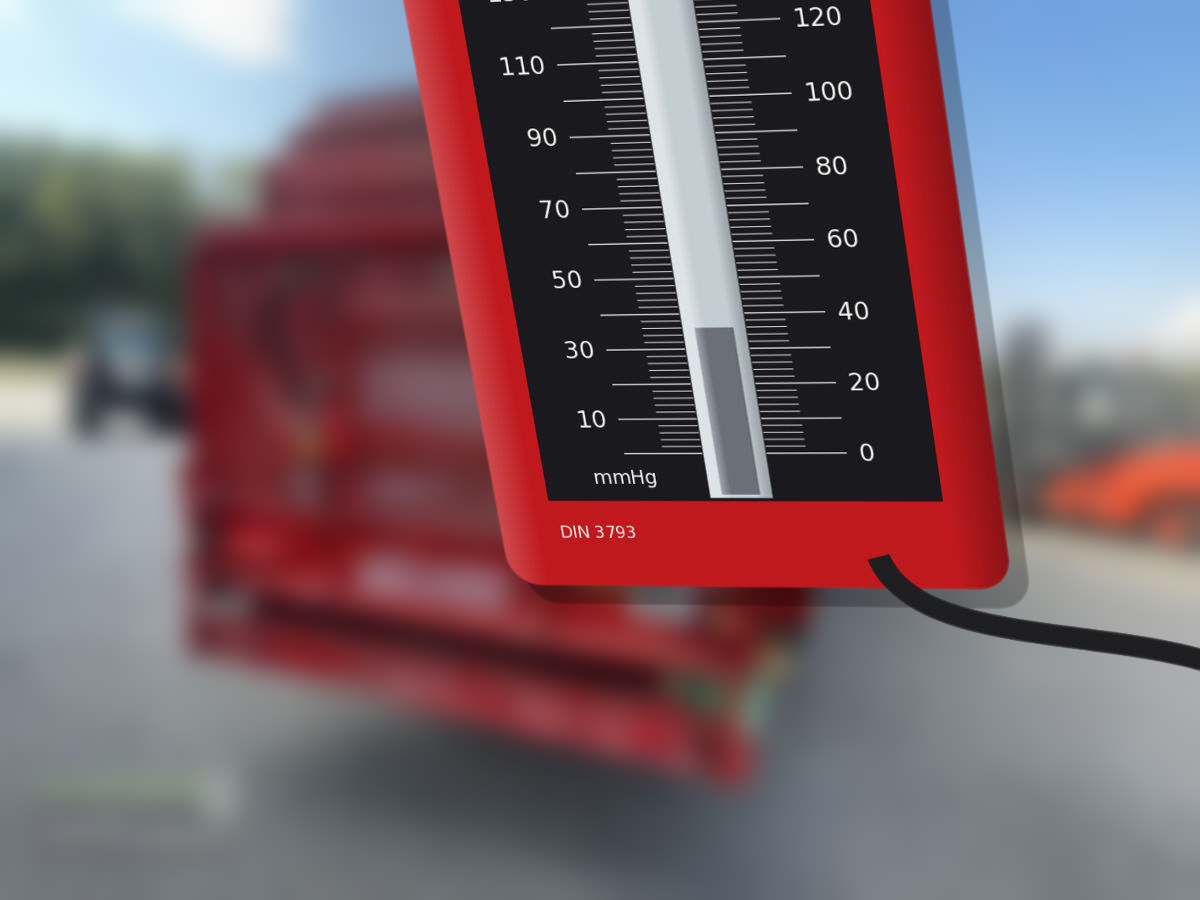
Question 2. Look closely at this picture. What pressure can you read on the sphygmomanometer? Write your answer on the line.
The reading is 36 mmHg
